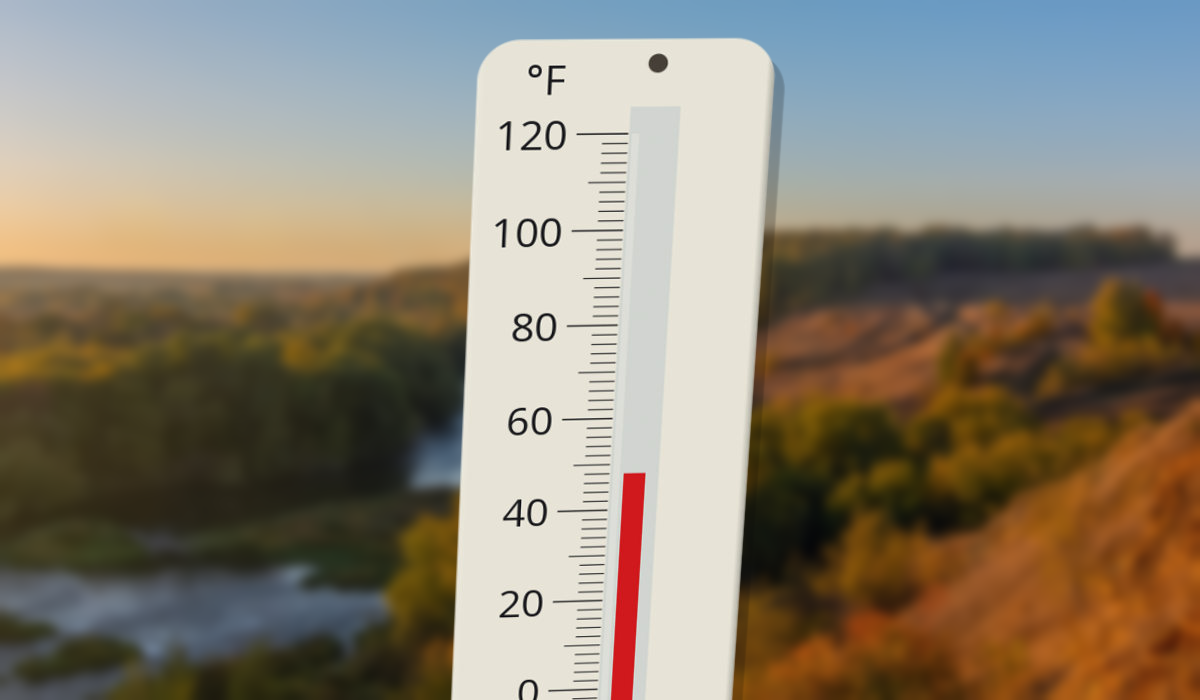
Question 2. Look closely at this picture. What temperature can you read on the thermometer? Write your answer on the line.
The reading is 48 °F
